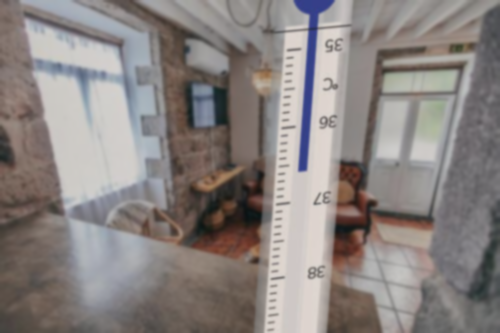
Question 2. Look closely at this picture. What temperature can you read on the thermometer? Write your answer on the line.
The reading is 36.6 °C
